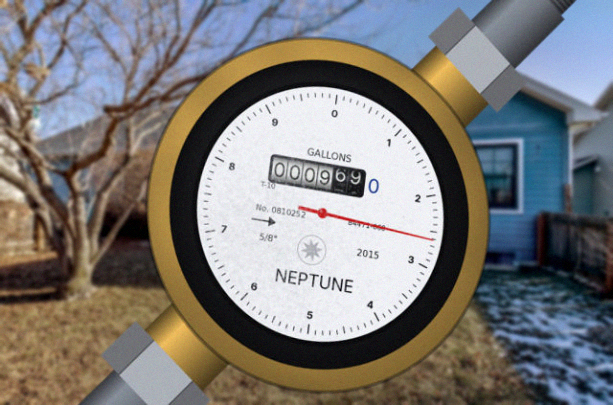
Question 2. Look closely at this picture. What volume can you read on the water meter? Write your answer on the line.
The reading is 9692.6 gal
